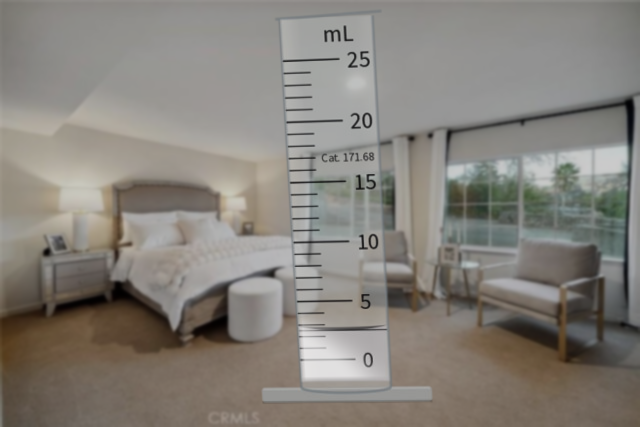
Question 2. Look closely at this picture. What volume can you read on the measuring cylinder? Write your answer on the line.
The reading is 2.5 mL
